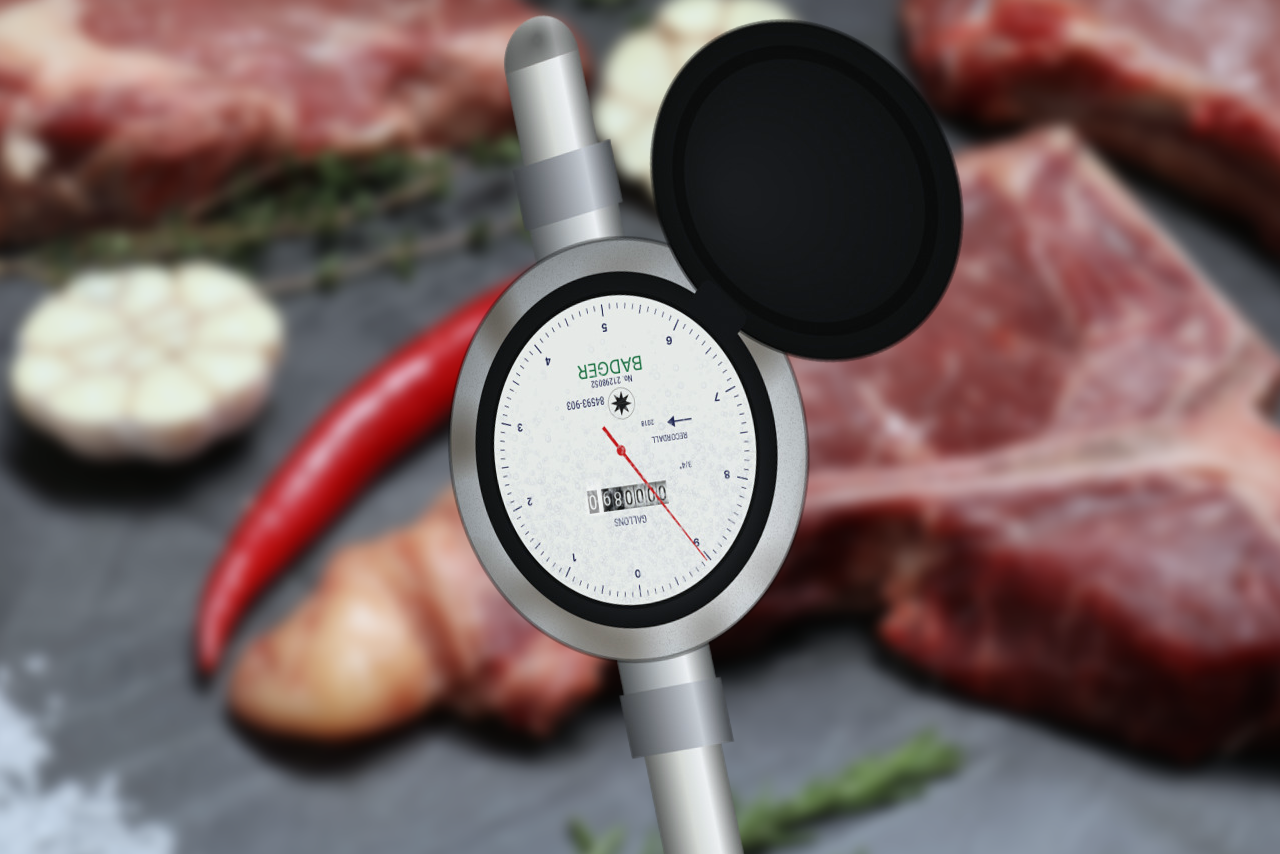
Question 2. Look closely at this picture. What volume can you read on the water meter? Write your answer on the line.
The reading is 889.0 gal
